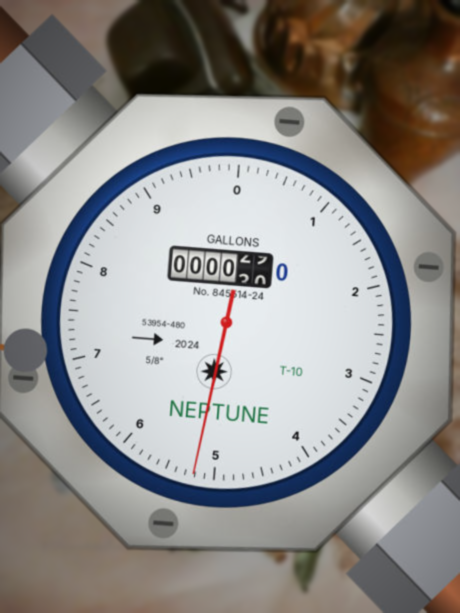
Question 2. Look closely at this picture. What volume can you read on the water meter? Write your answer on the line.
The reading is 295.2 gal
